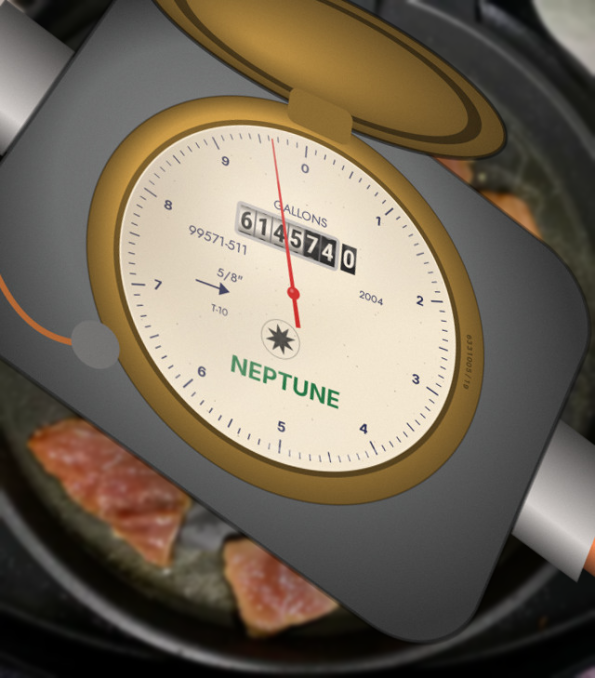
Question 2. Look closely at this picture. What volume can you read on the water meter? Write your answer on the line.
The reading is 6145739.6 gal
